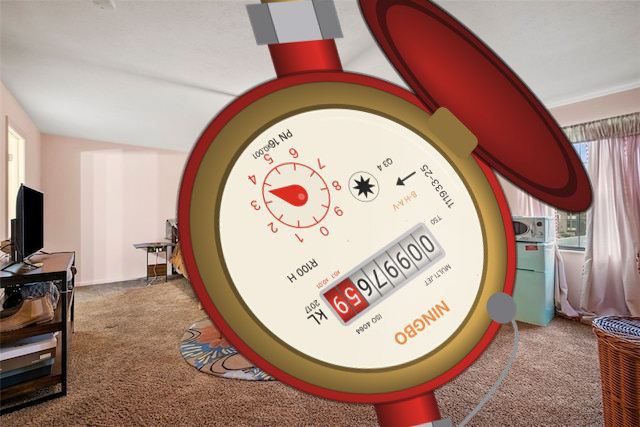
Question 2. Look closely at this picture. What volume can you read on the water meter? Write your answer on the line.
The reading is 9976.593 kL
